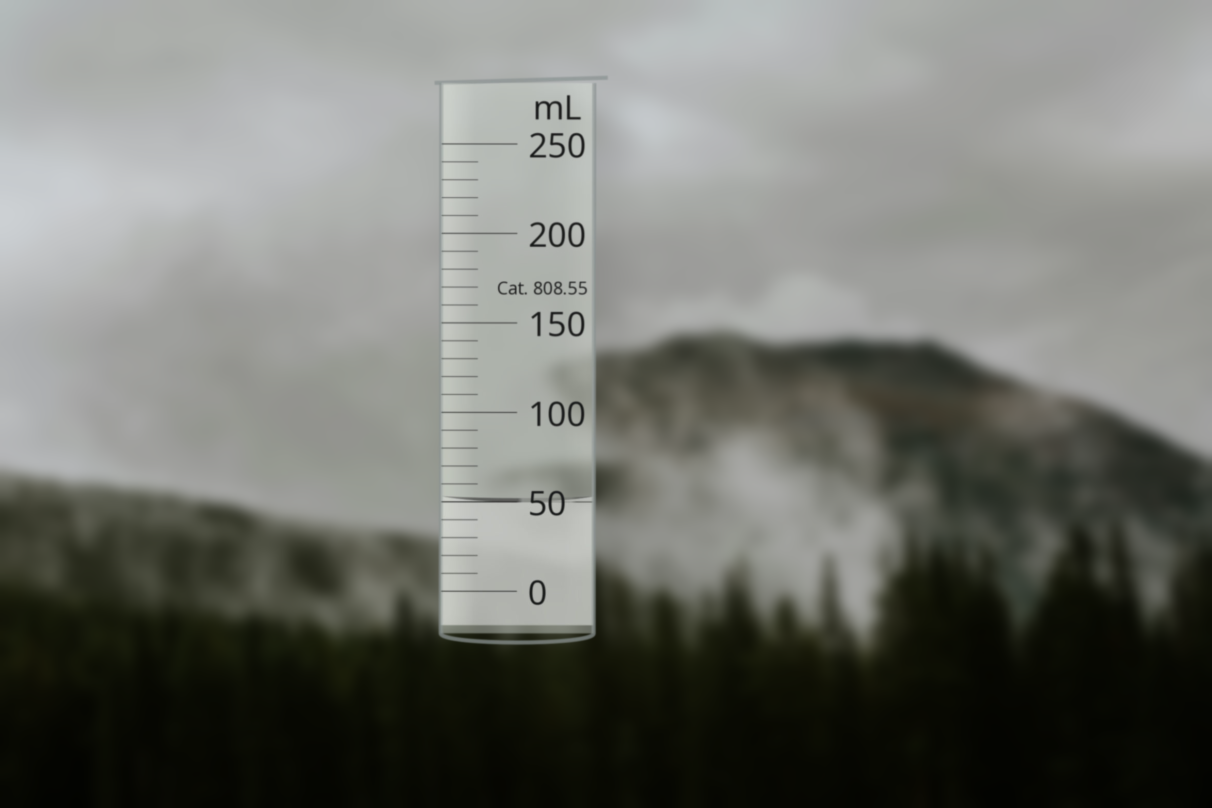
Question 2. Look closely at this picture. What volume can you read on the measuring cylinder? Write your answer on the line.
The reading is 50 mL
